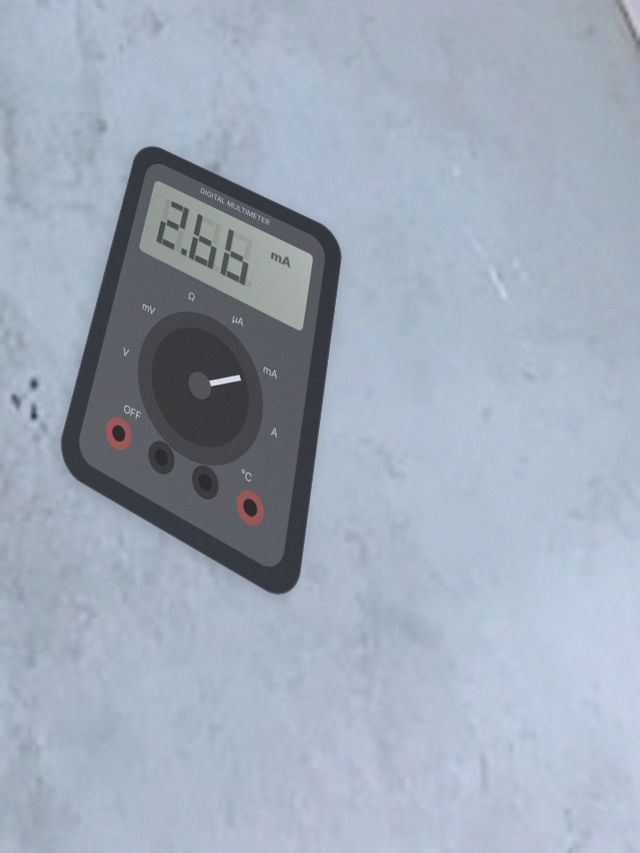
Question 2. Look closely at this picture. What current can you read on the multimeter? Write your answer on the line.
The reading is 2.66 mA
